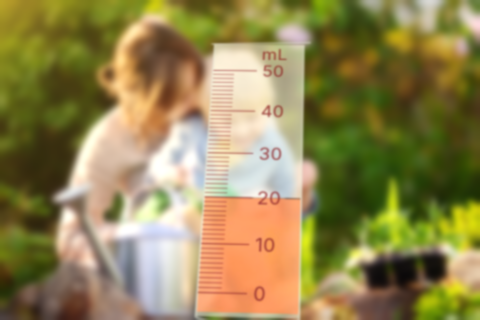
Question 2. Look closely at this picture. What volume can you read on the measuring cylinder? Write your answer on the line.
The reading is 20 mL
